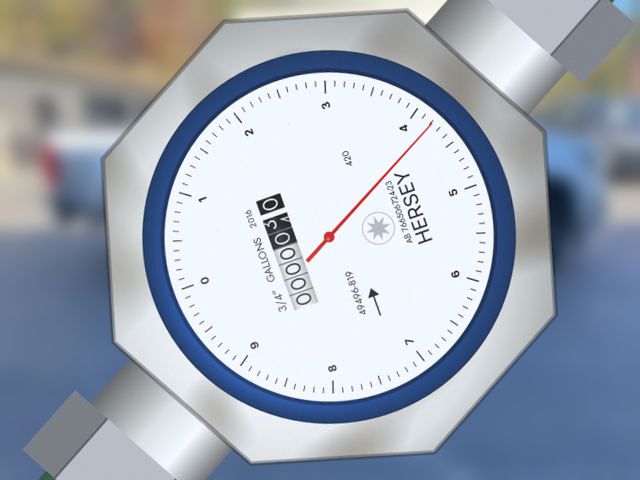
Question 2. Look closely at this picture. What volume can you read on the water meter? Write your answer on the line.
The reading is 34.2 gal
